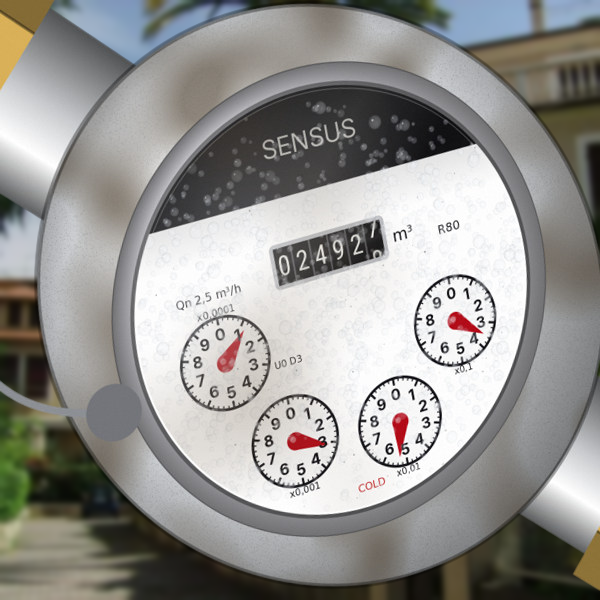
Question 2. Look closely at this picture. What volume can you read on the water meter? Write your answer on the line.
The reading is 24927.3531 m³
